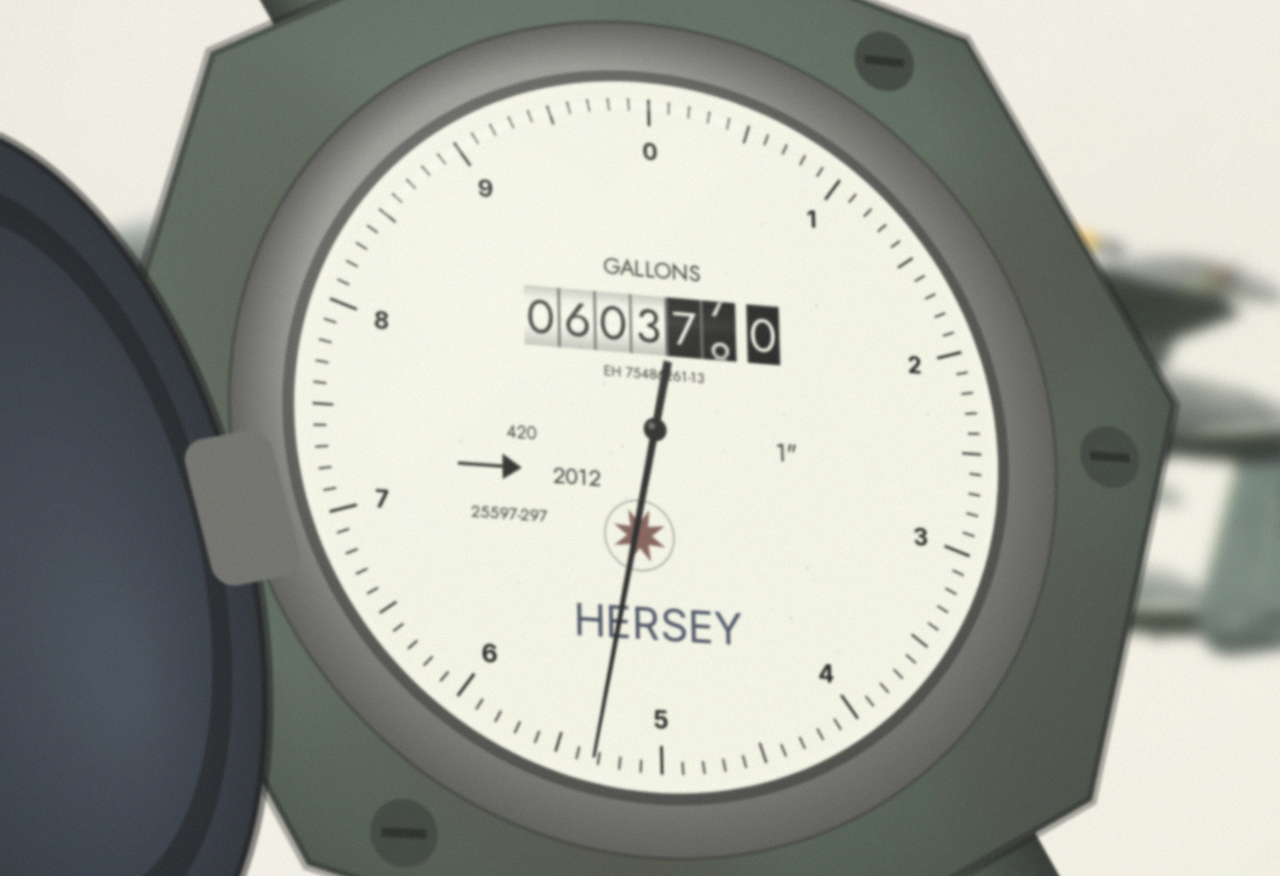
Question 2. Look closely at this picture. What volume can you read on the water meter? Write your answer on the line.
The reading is 603775.3 gal
